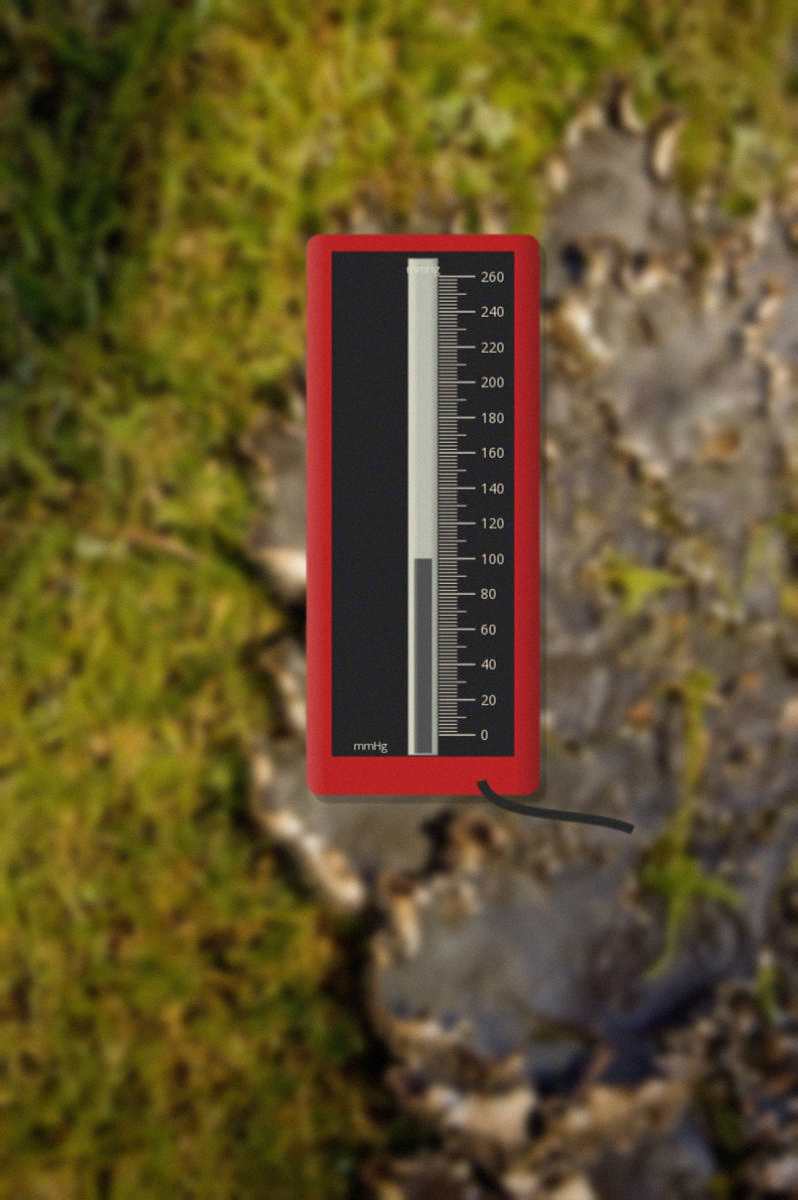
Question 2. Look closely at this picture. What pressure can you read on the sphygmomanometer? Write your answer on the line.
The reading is 100 mmHg
